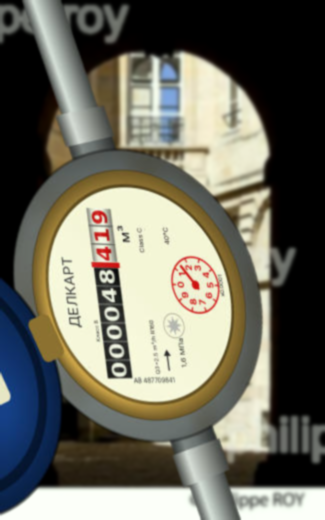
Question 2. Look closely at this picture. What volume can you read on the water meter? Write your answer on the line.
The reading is 48.4191 m³
